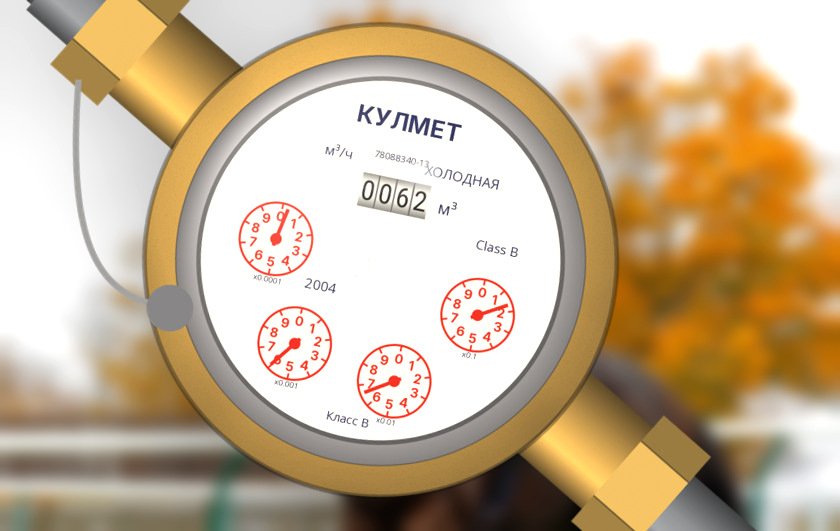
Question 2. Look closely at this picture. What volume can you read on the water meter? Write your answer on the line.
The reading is 62.1660 m³
